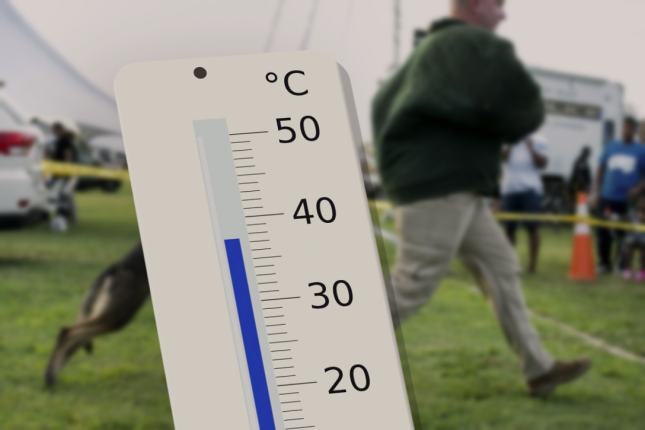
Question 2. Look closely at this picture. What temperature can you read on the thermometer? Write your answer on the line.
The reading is 37.5 °C
